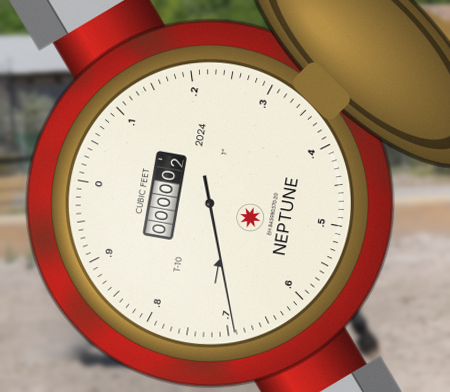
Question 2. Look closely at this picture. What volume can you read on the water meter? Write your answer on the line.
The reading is 1.69 ft³
